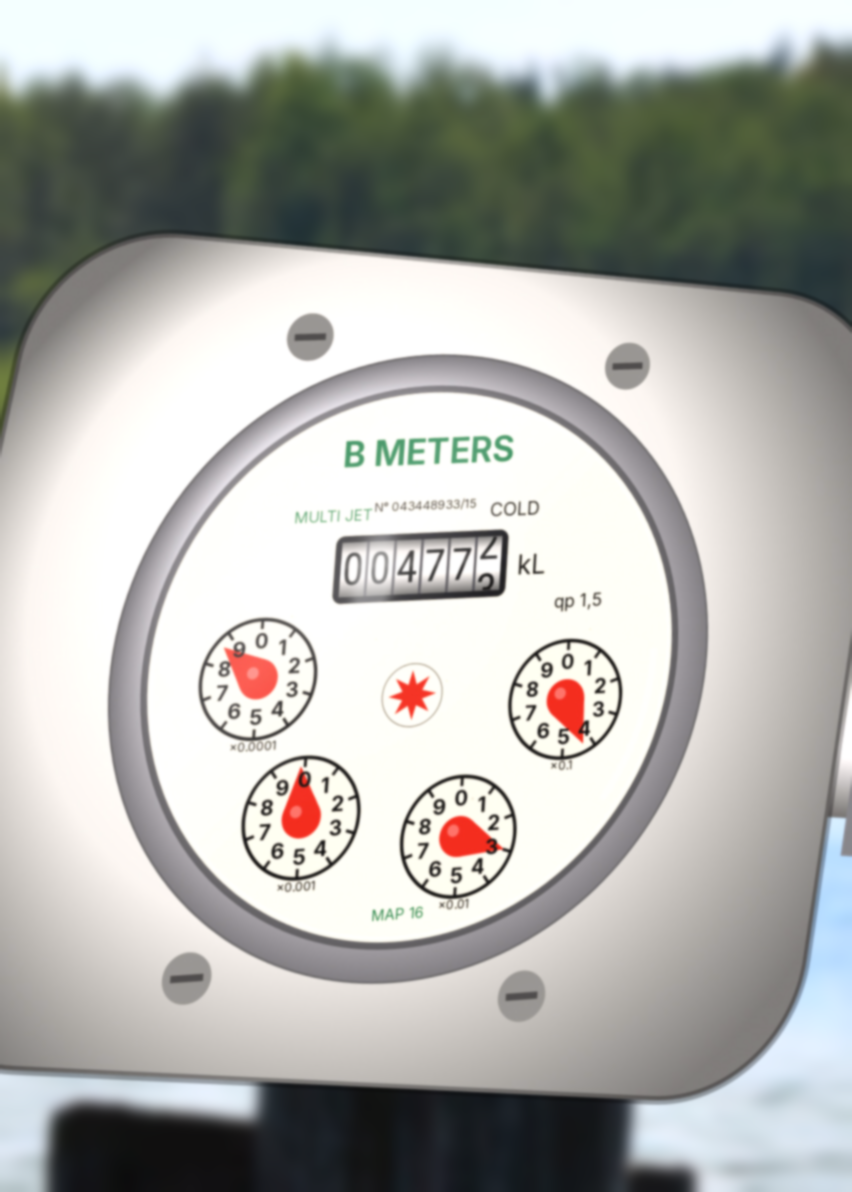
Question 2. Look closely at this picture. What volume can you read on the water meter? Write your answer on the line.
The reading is 4772.4298 kL
